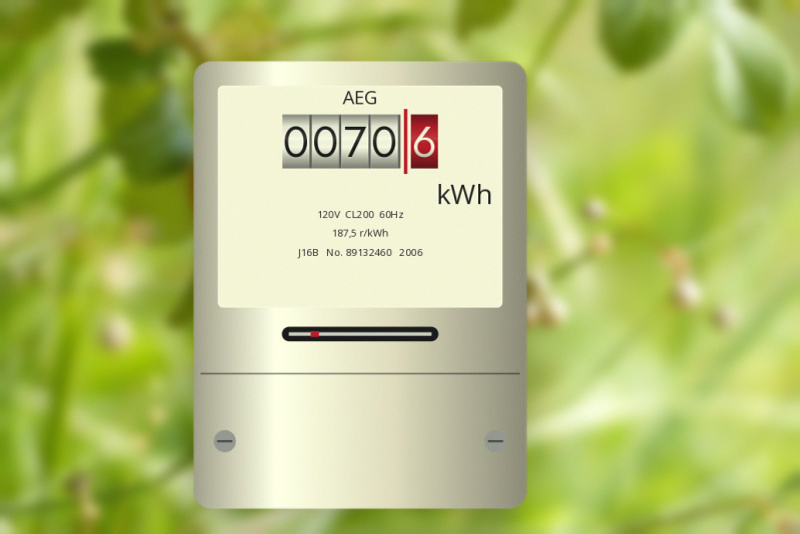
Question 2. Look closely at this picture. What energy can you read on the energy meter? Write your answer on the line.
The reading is 70.6 kWh
